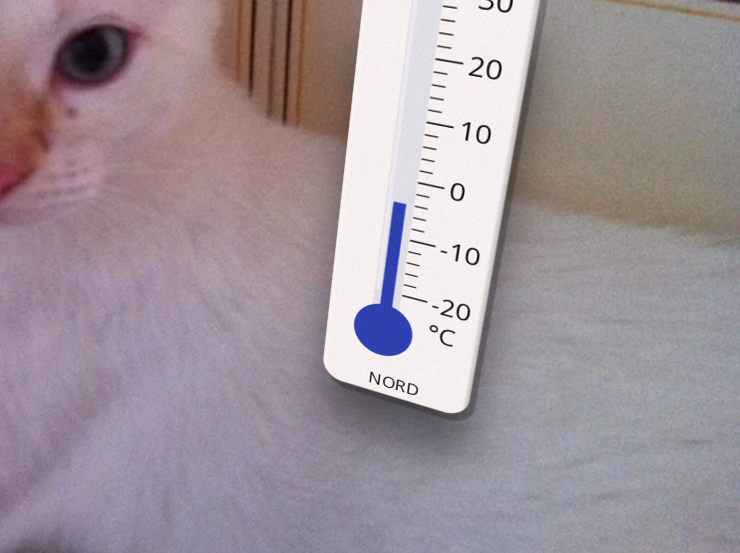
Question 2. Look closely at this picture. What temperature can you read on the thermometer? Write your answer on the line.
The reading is -4 °C
